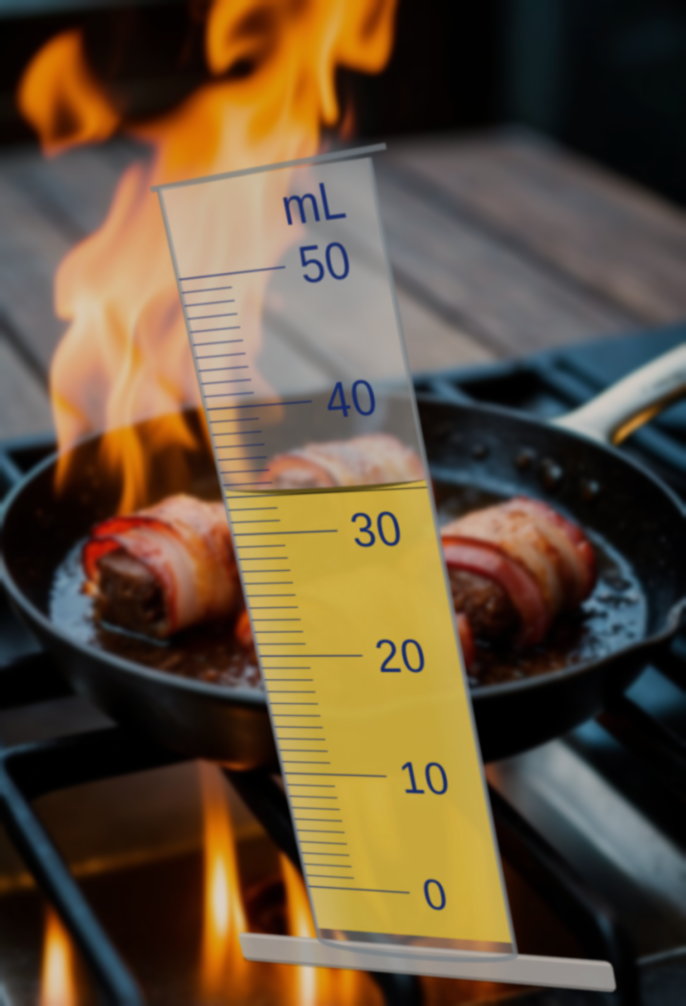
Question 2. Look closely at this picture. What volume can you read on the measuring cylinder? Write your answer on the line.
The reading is 33 mL
